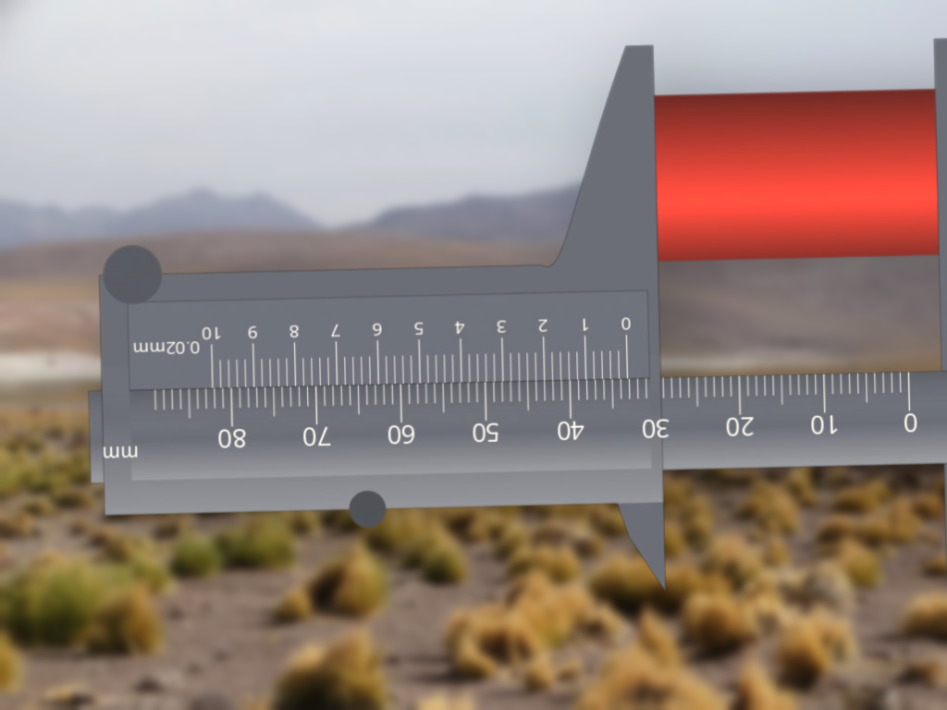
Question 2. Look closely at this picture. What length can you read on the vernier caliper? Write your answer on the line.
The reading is 33.2 mm
